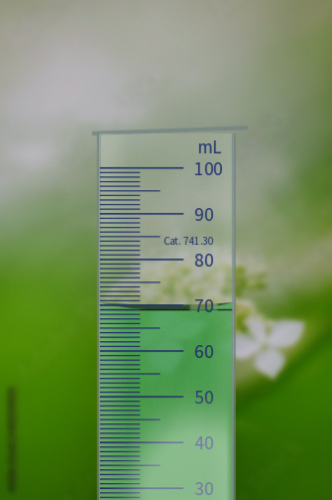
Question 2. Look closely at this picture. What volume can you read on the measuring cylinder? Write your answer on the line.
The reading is 69 mL
